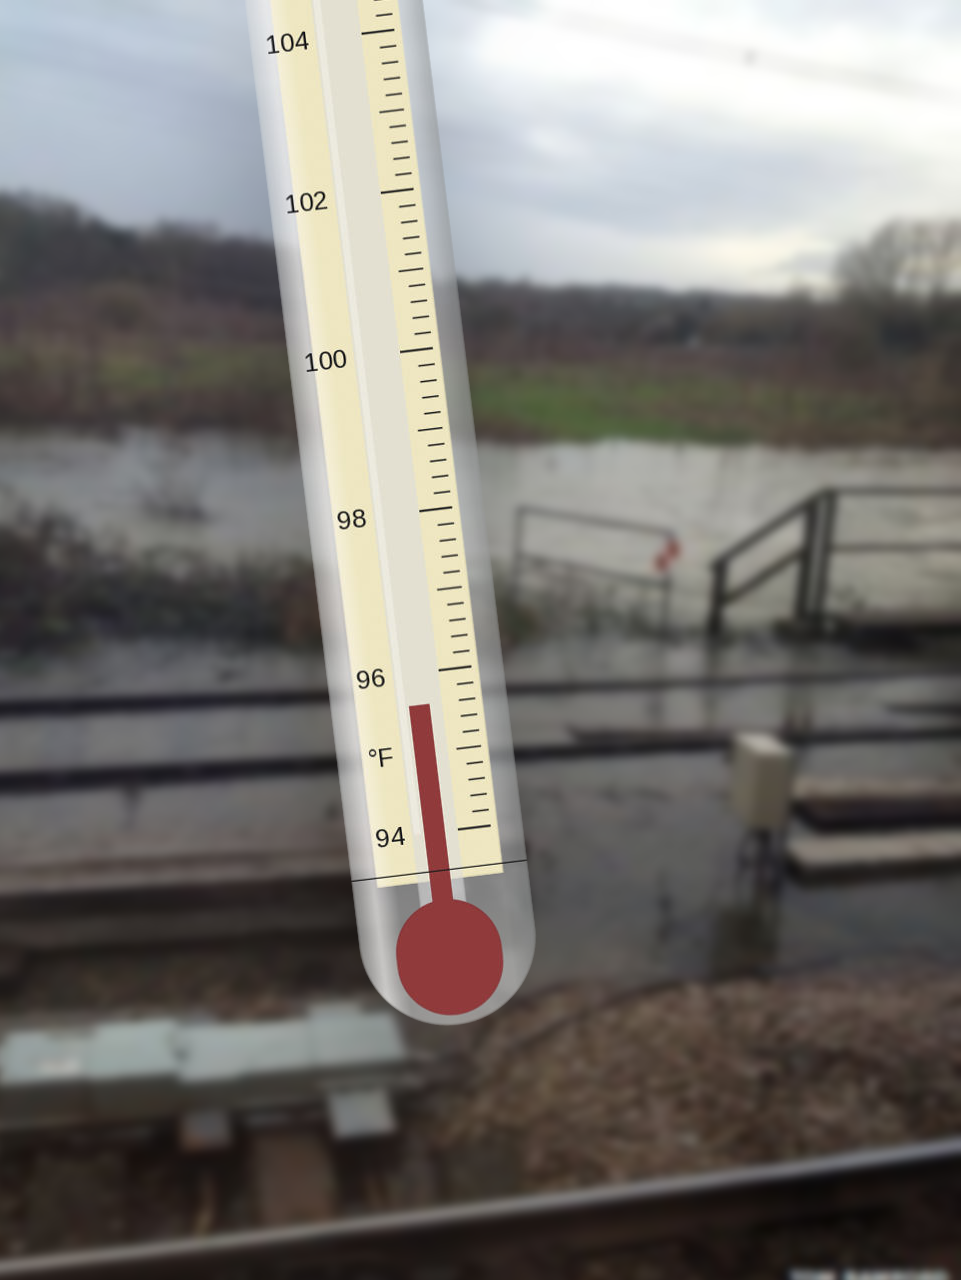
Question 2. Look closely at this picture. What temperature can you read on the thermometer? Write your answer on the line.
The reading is 95.6 °F
